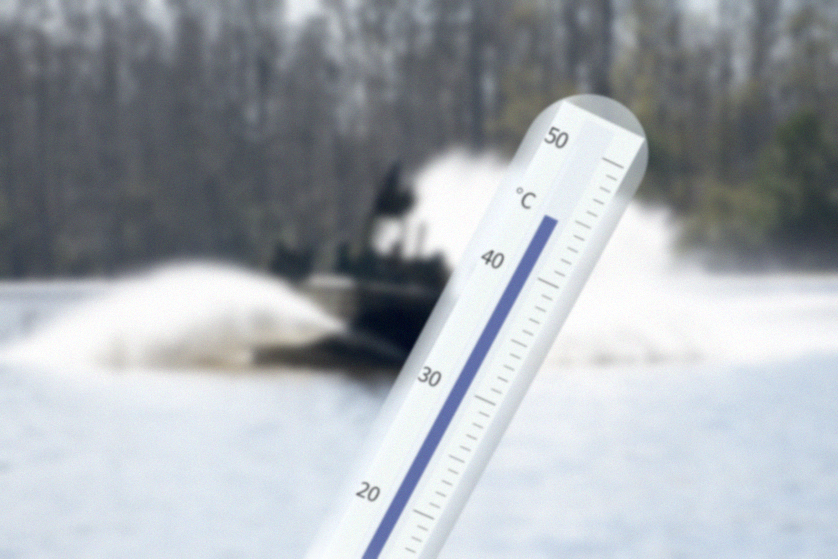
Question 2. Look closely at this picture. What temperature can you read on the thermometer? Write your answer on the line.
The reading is 44.5 °C
